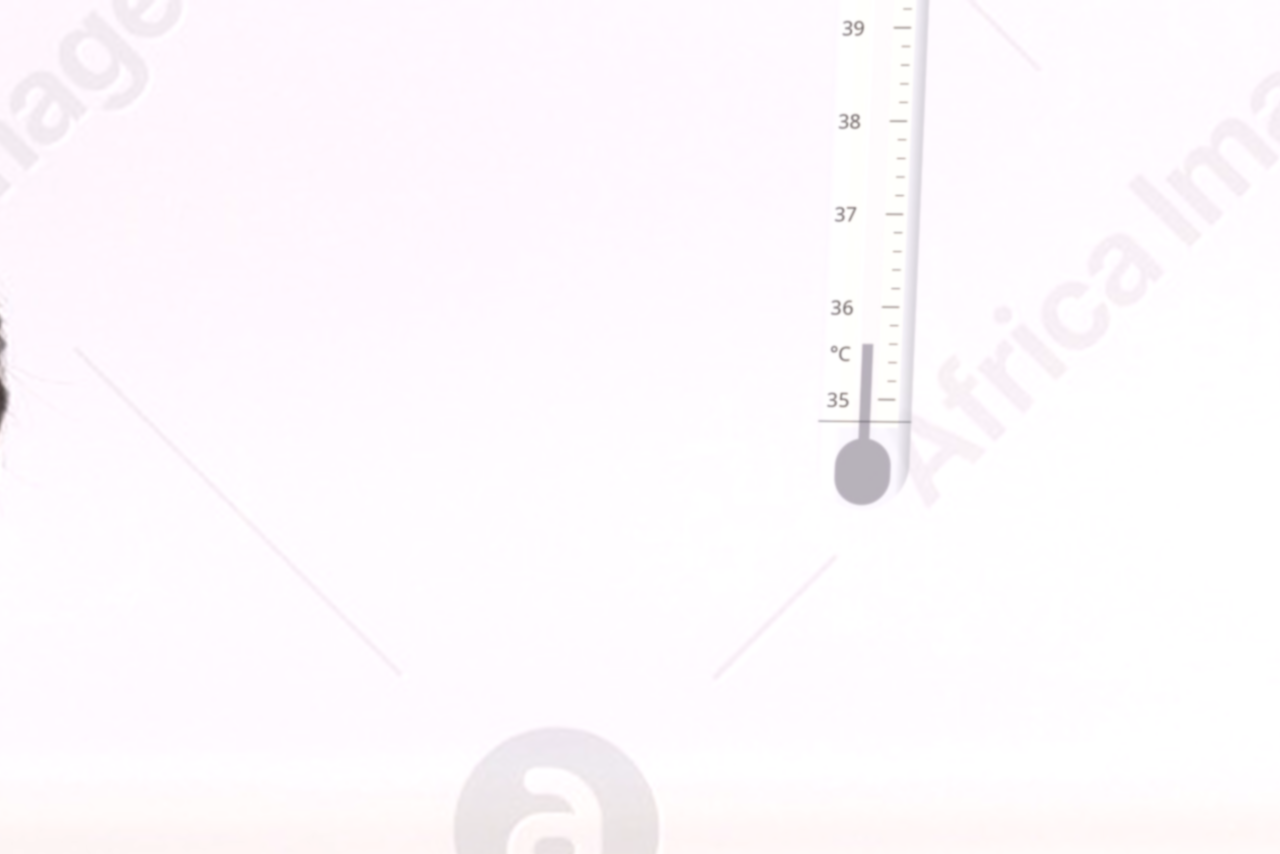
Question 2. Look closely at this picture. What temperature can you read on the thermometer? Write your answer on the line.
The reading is 35.6 °C
